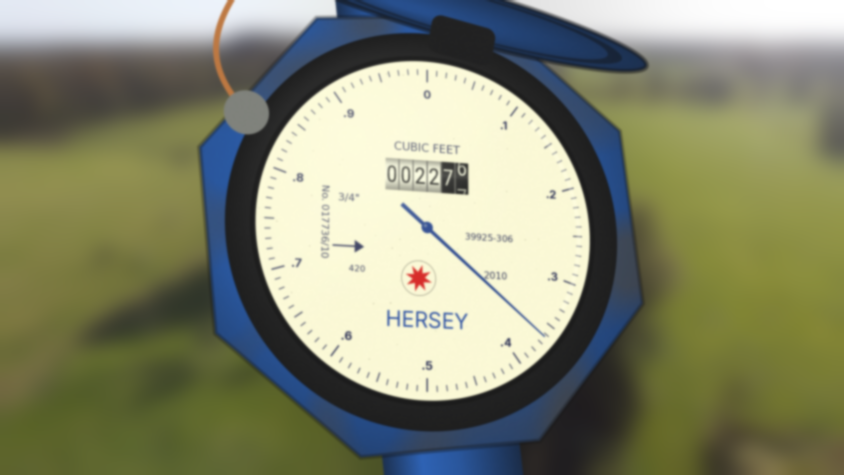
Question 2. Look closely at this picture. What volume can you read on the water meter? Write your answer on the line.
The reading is 2276.36 ft³
